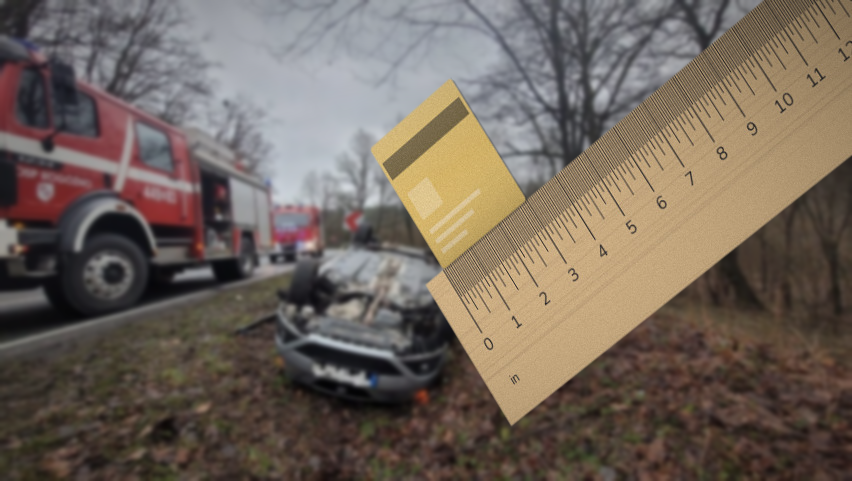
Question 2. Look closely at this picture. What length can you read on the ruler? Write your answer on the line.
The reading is 3 in
